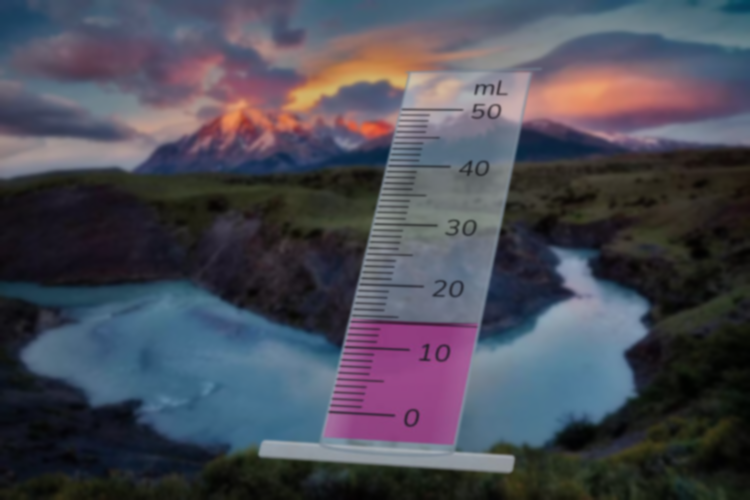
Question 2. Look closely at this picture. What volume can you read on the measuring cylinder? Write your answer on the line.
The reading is 14 mL
